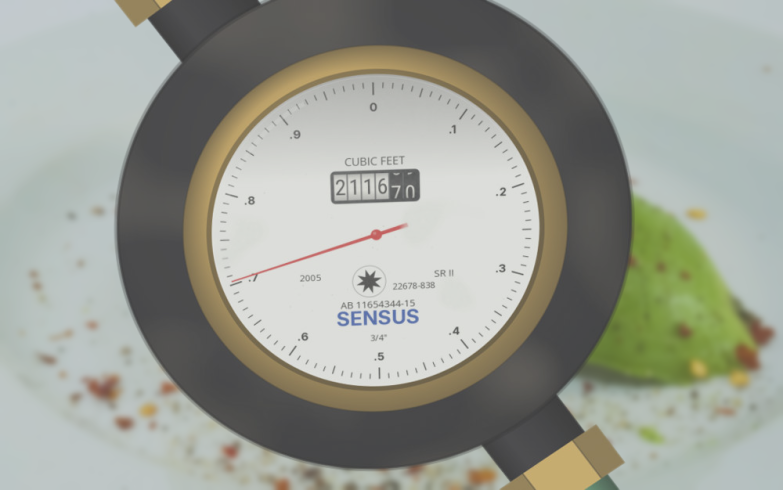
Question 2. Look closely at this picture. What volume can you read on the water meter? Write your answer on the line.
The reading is 211669.70 ft³
